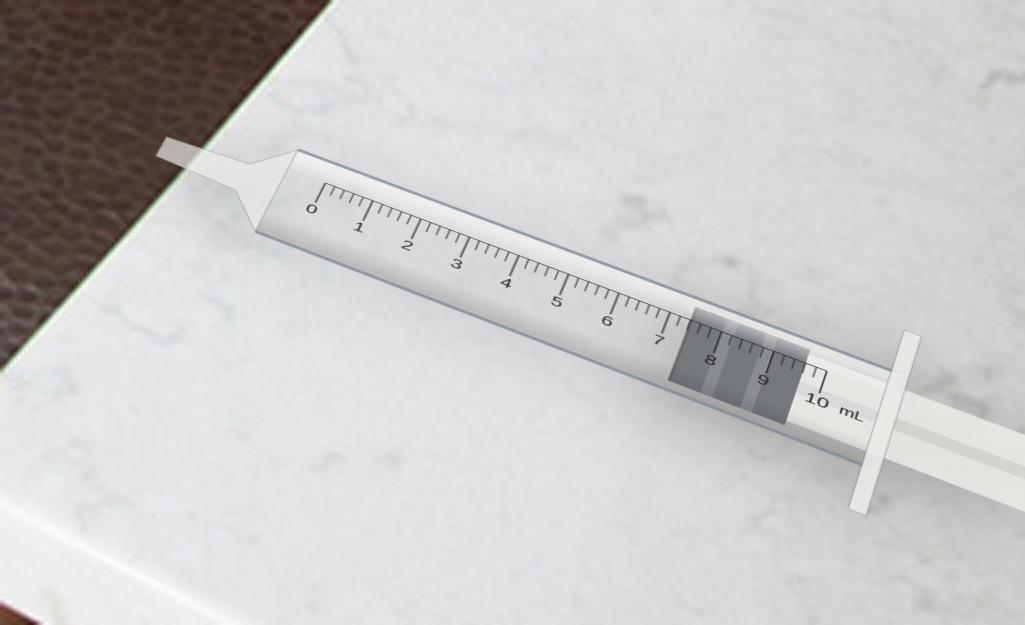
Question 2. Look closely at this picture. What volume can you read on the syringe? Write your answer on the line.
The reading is 7.4 mL
